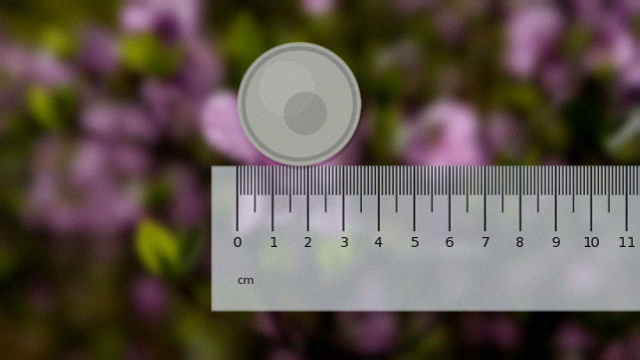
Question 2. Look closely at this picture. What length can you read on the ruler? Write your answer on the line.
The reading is 3.5 cm
